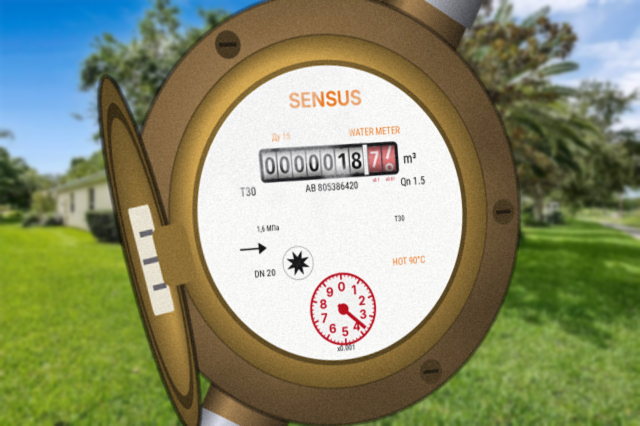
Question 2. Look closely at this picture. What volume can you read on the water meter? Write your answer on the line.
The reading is 18.773 m³
